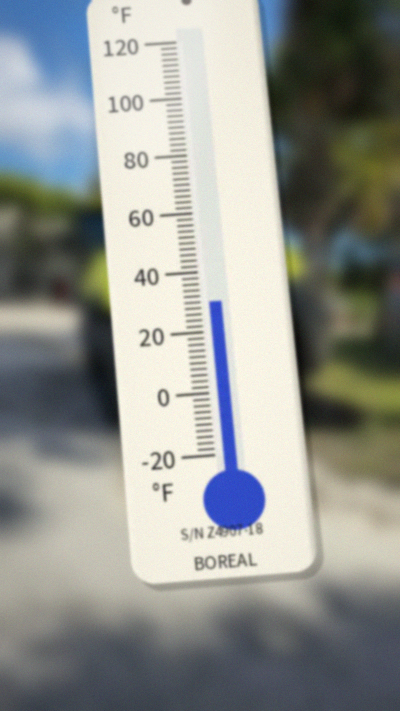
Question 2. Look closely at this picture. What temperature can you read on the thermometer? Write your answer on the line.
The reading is 30 °F
